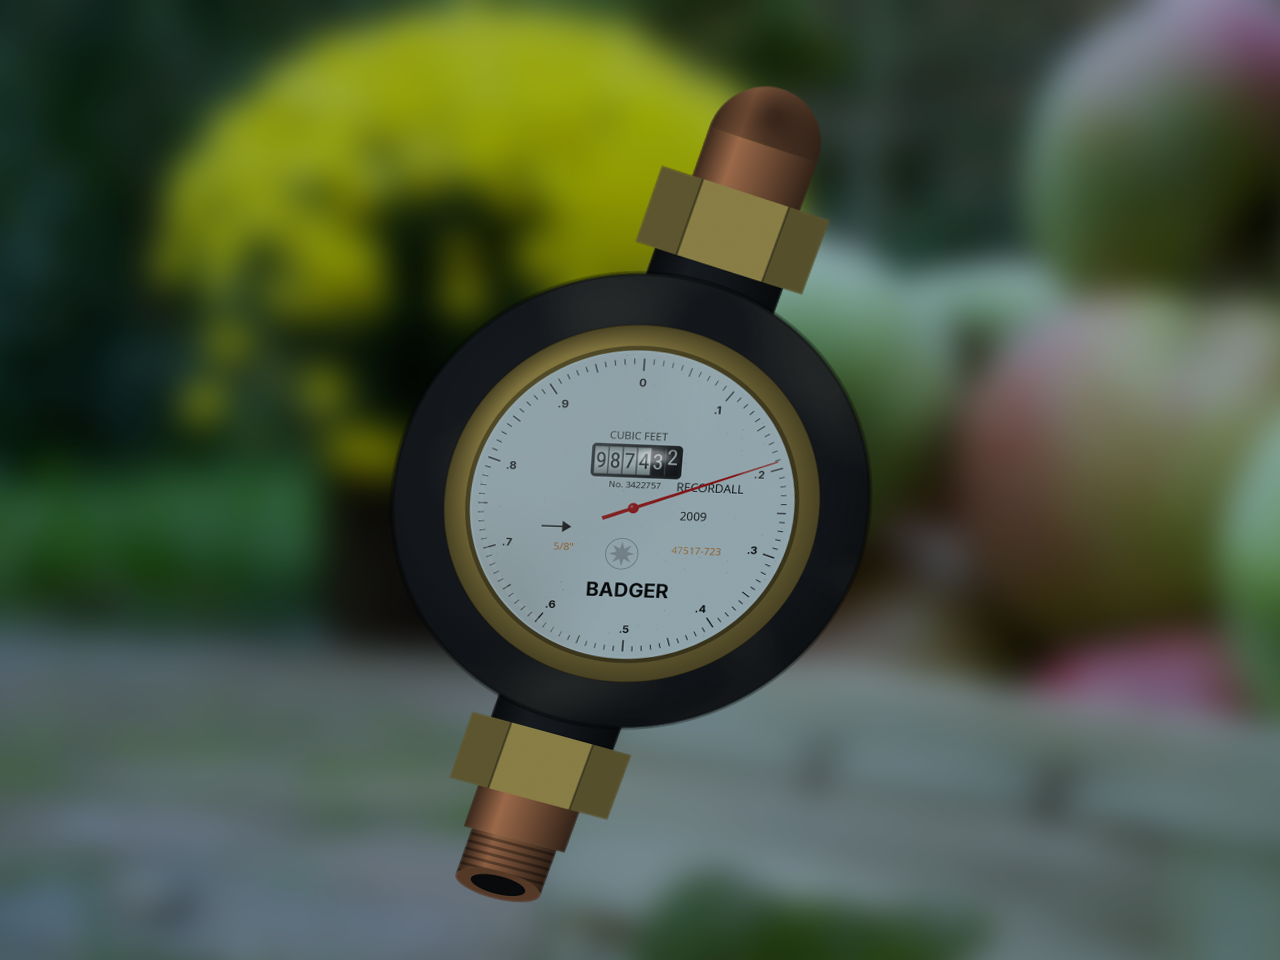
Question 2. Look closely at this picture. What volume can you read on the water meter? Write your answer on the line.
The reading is 987432.19 ft³
